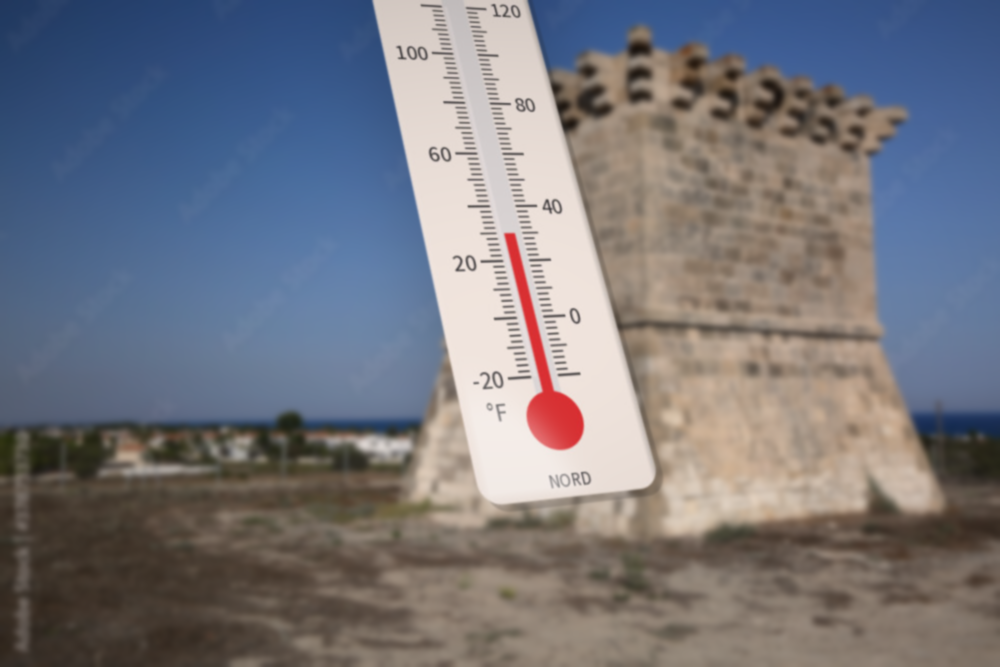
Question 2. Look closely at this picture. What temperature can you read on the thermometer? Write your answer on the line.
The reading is 30 °F
